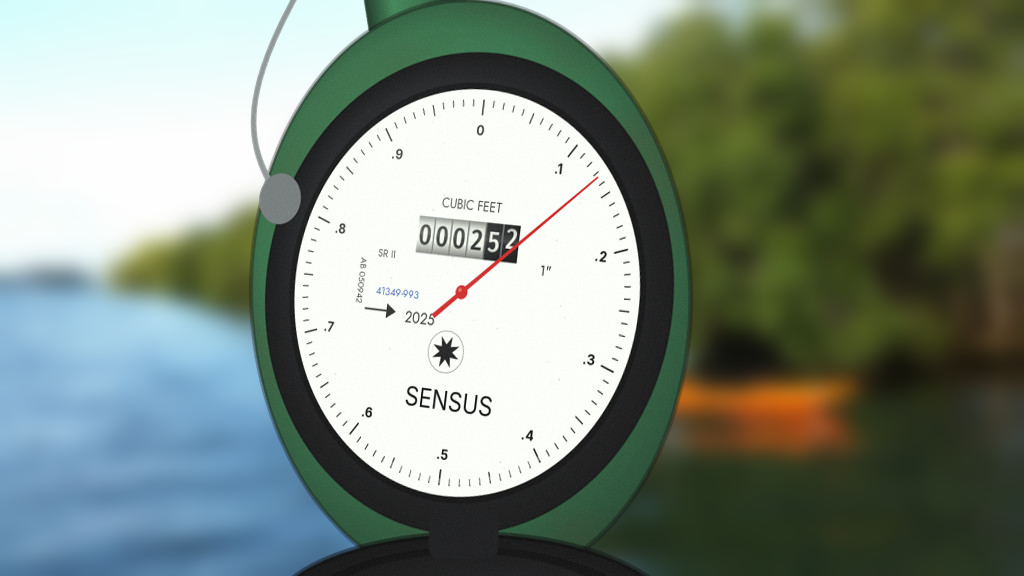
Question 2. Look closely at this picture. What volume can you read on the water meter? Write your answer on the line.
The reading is 252.13 ft³
